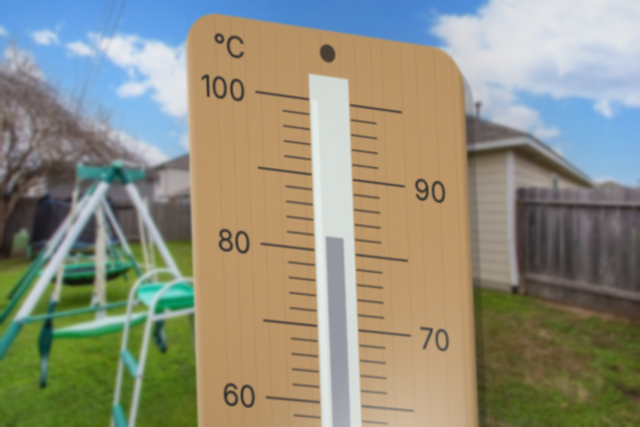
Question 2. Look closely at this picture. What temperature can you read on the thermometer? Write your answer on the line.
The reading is 82 °C
